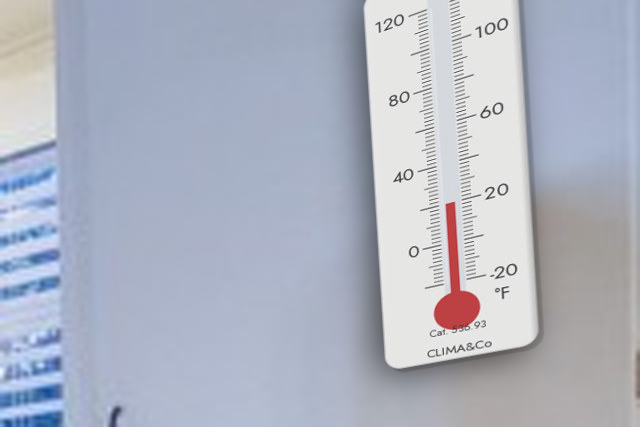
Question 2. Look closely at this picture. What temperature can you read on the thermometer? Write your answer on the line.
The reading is 20 °F
